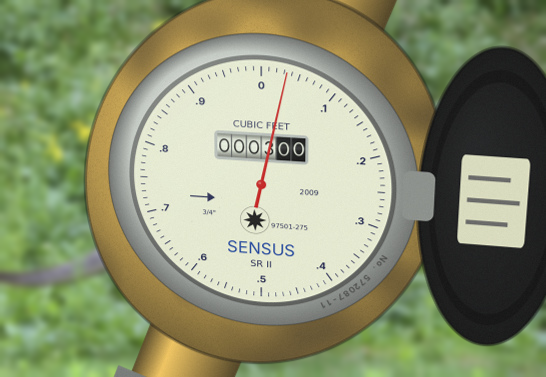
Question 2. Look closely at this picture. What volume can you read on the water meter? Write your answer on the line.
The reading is 300.03 ft³
